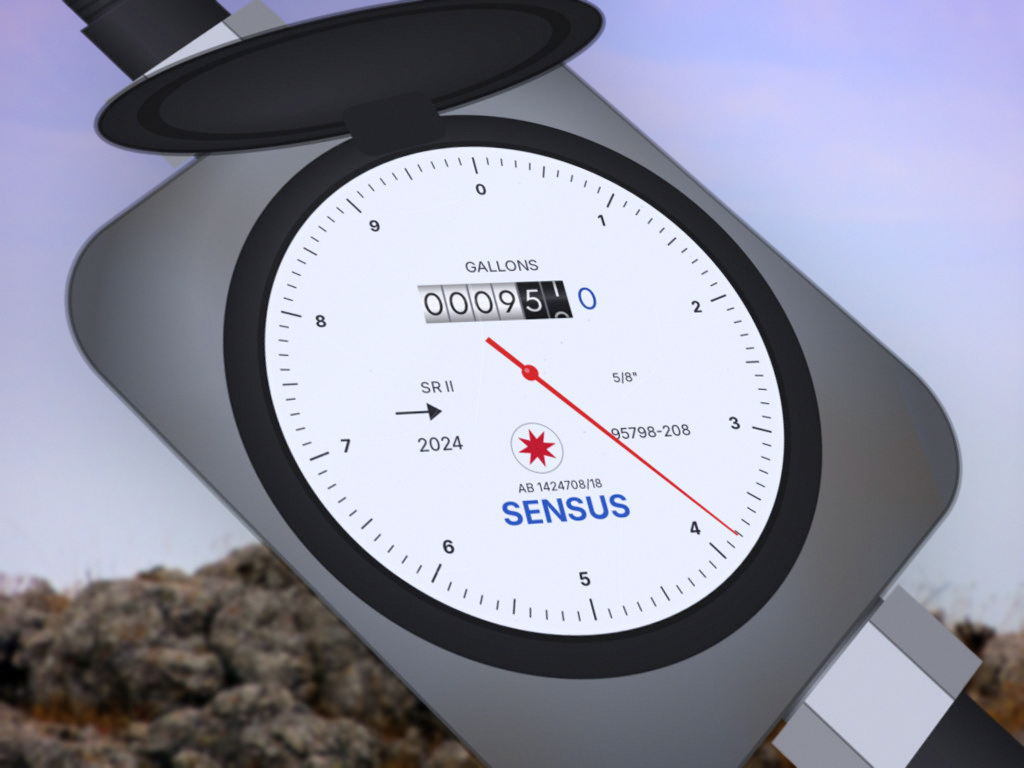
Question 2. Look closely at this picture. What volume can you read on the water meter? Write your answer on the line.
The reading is 9513.8 gal
